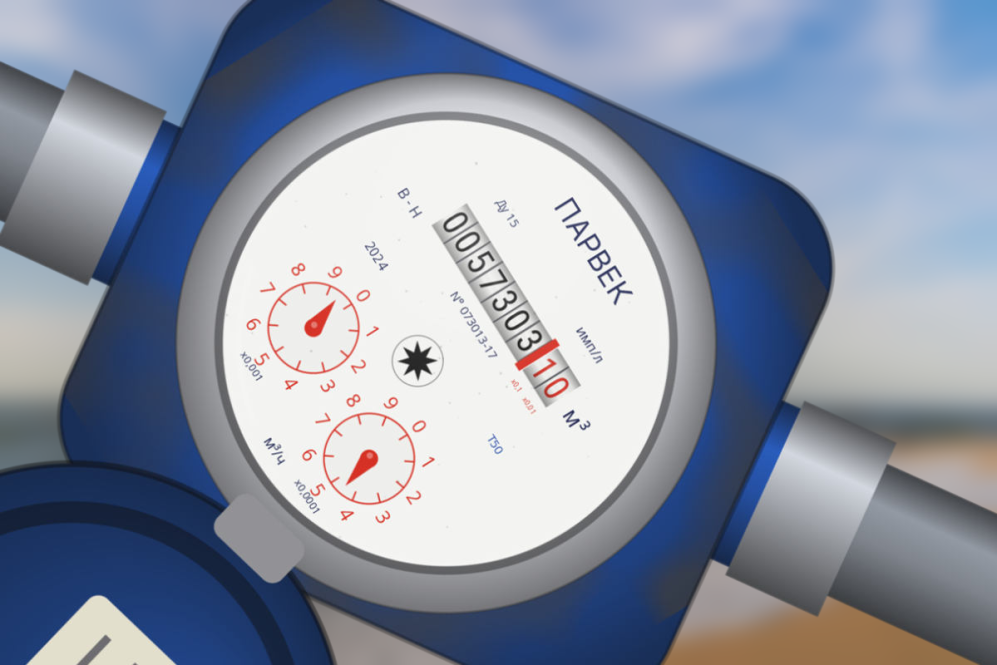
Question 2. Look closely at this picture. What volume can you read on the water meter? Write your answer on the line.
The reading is 57303.0994 m³
